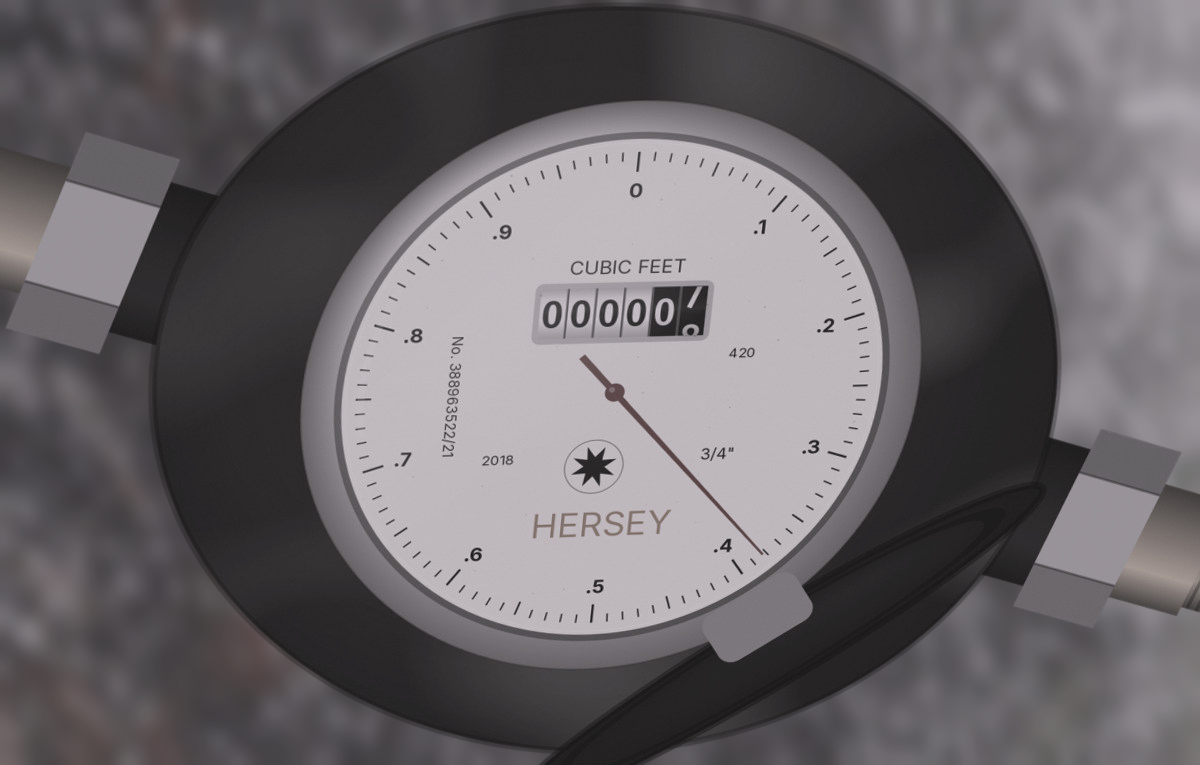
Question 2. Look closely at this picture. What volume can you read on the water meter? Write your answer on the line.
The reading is 7.38 ft³
